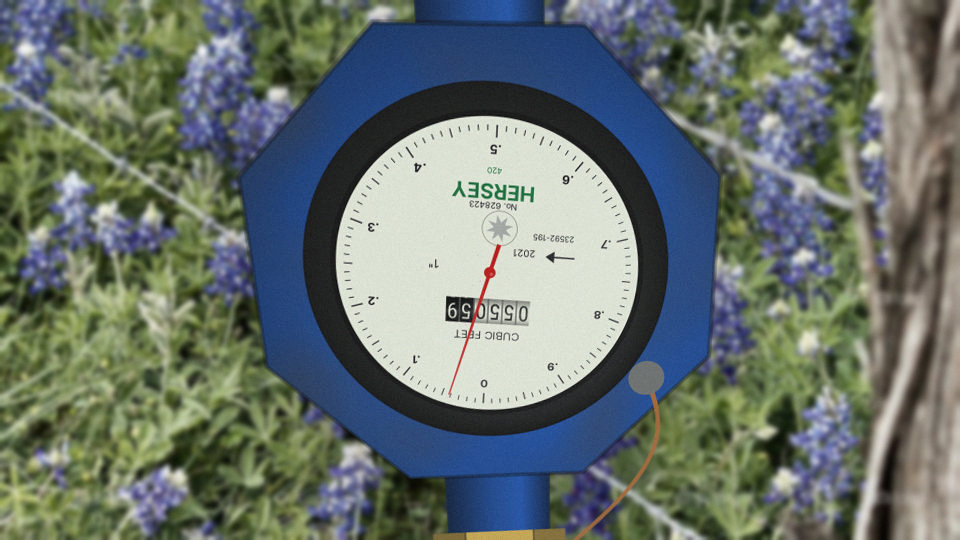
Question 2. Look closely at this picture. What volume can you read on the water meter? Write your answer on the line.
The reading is 55059.04 ft³
